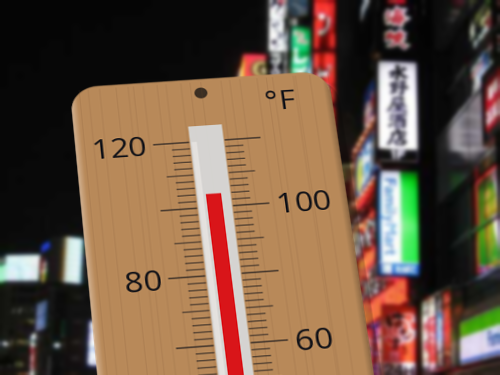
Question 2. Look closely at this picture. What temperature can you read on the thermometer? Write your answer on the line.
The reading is 104 °F
